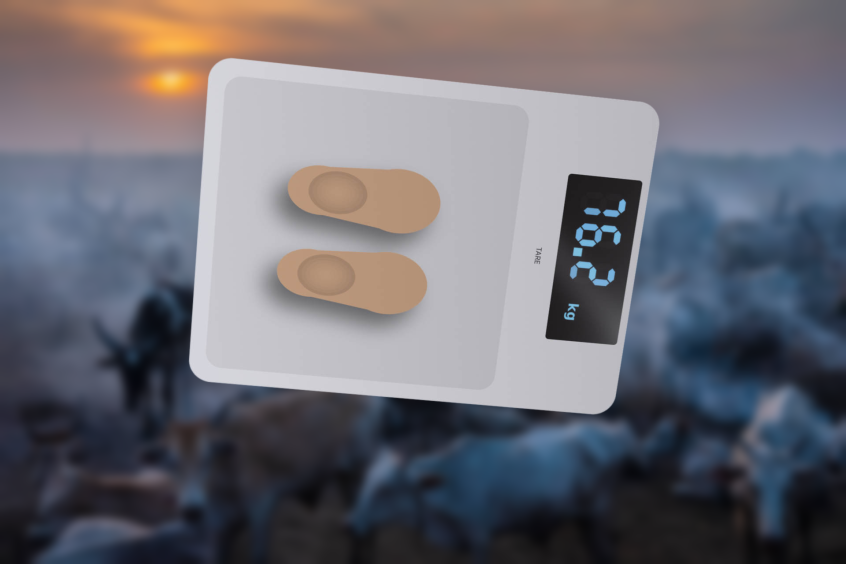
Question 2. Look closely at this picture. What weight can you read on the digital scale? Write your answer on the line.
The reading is 76.2 kg
